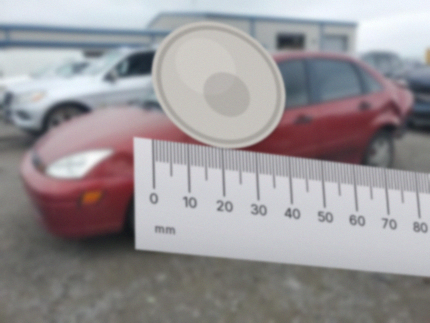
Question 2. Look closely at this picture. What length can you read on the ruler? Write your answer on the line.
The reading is 40 mm
